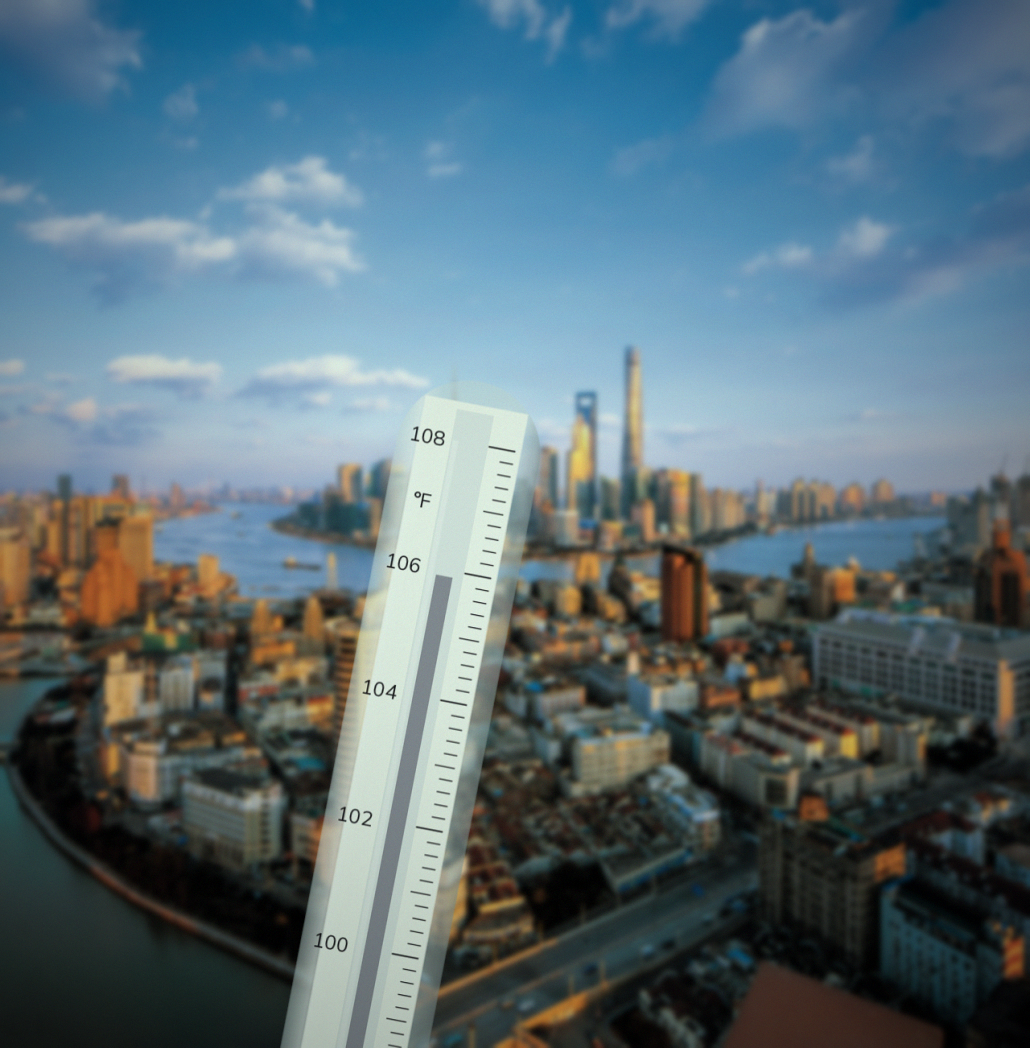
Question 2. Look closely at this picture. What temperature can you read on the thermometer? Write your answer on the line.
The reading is 105.9 °F
